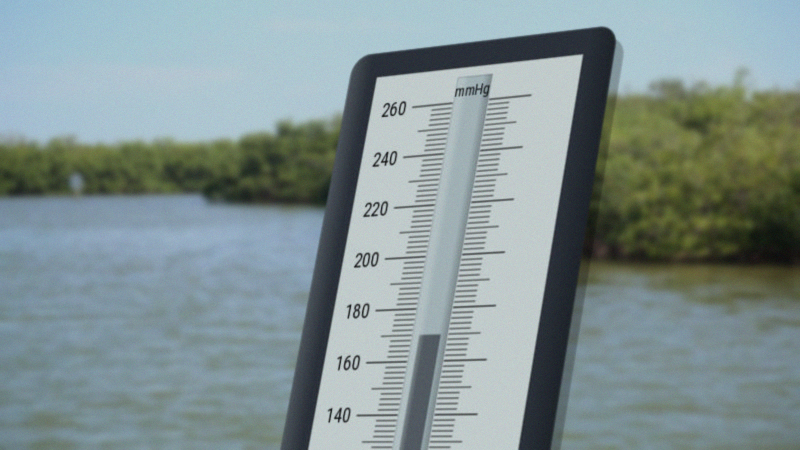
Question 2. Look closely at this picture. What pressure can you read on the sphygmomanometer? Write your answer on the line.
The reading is 170 mmHg
